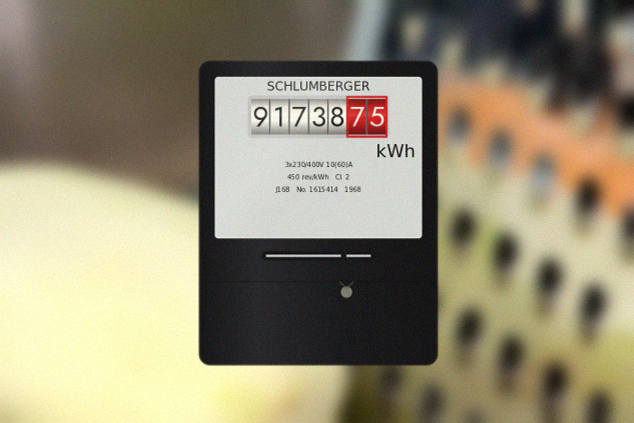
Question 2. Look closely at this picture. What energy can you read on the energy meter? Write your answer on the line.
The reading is 91738.75 kWh
